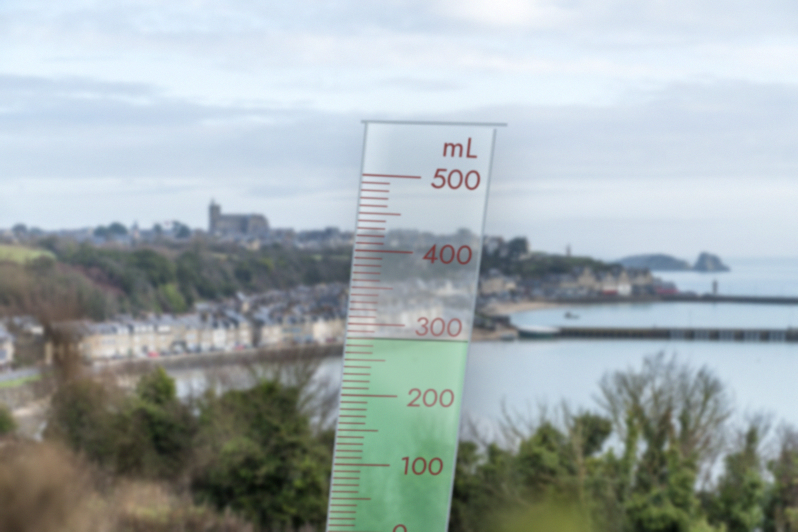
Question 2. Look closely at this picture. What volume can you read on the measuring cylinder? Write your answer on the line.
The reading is 280 mL
